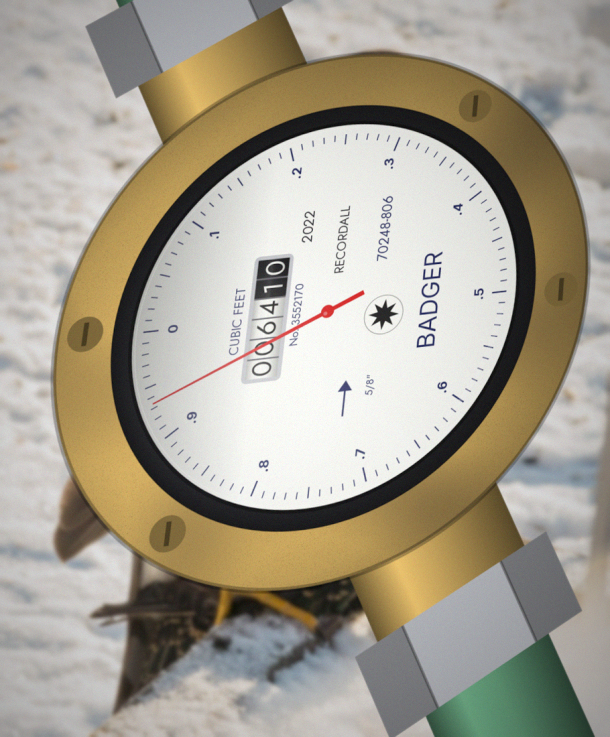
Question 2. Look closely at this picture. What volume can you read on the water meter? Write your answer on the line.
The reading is 6409.93 ft³
